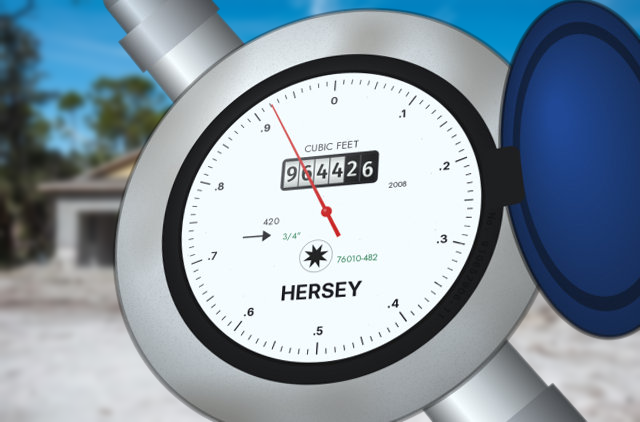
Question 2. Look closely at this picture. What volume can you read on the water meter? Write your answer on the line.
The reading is 964425.92 ft³
